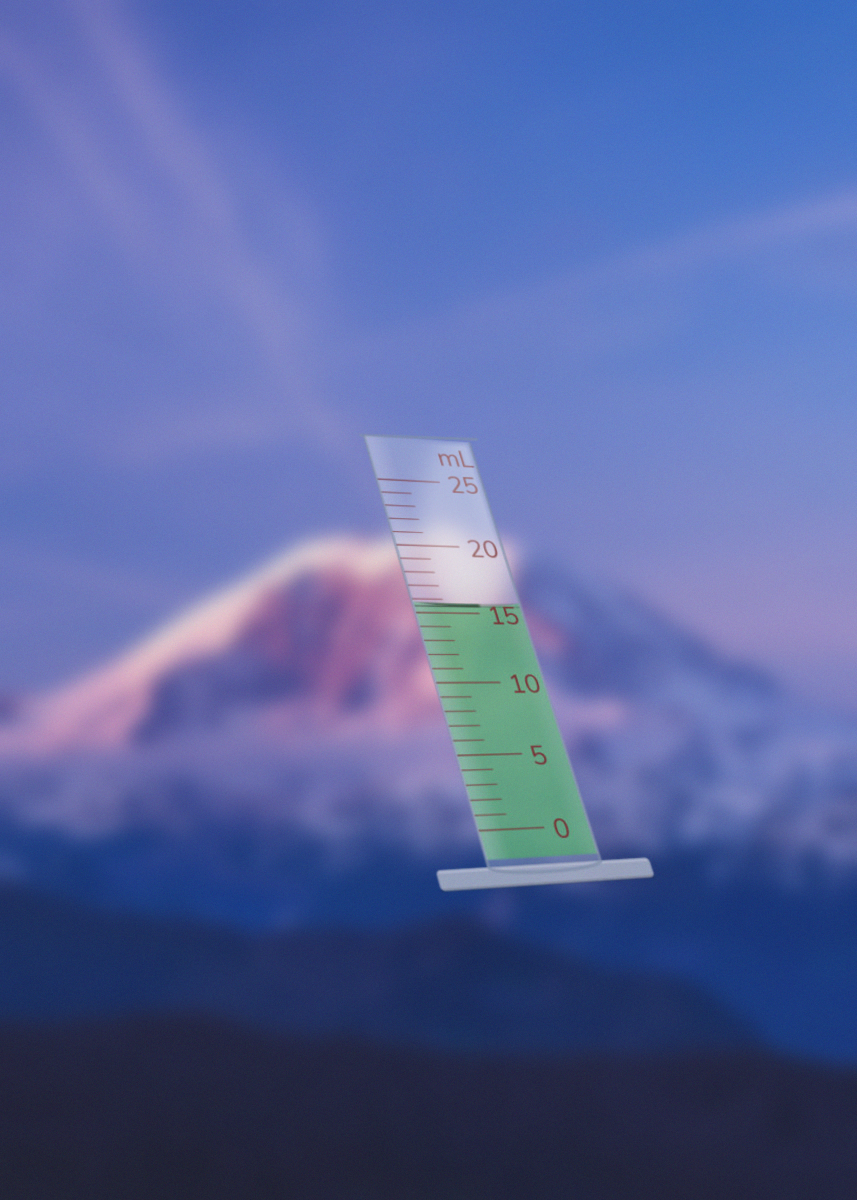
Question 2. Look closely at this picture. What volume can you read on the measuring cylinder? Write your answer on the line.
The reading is 15.5 mL
